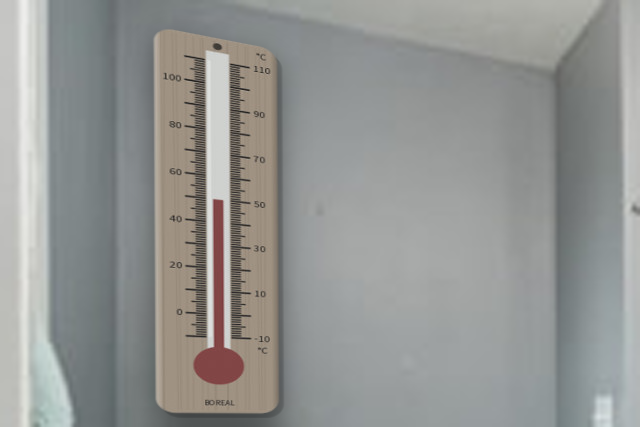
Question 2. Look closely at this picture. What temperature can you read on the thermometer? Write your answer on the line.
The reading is 50 °C
